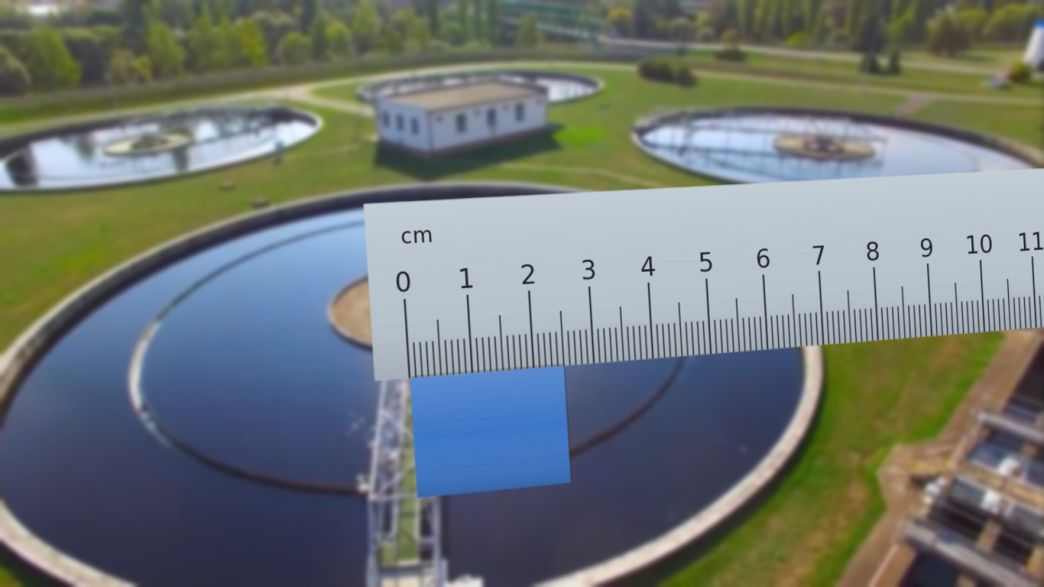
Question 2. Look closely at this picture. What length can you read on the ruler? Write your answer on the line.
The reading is 2.5 cm
